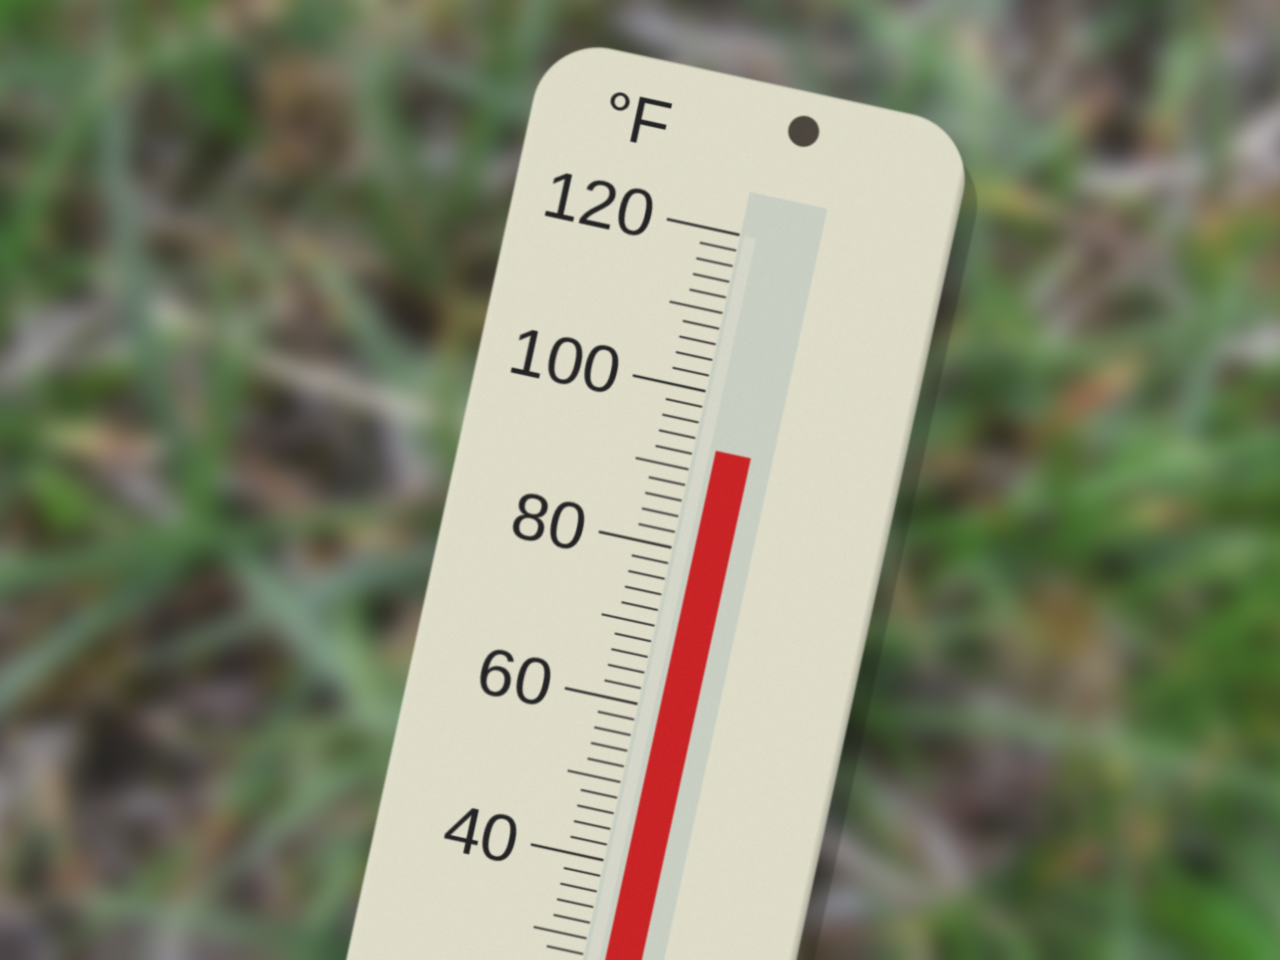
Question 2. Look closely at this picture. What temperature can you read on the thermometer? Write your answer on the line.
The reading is 93 °F
